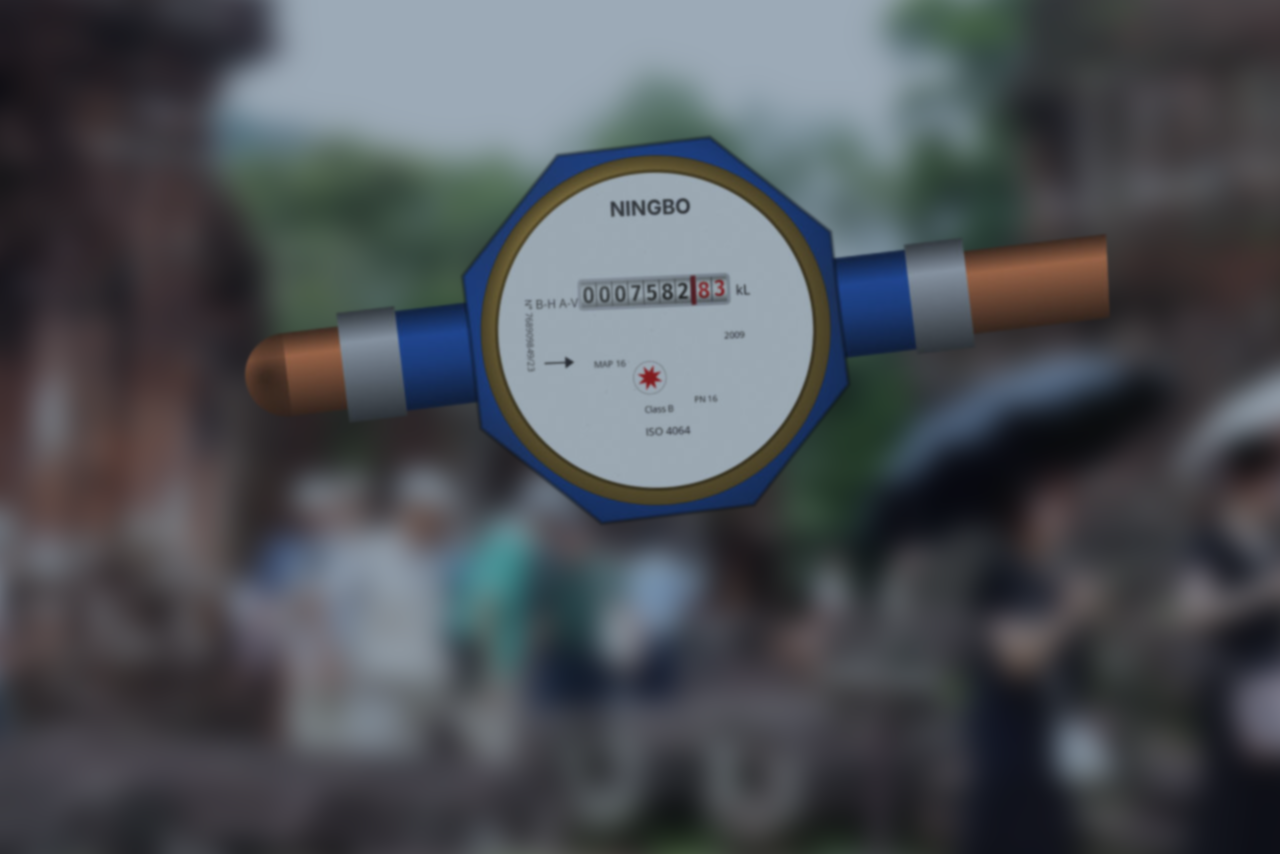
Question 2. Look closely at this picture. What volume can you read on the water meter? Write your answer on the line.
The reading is 7582.83 kL
